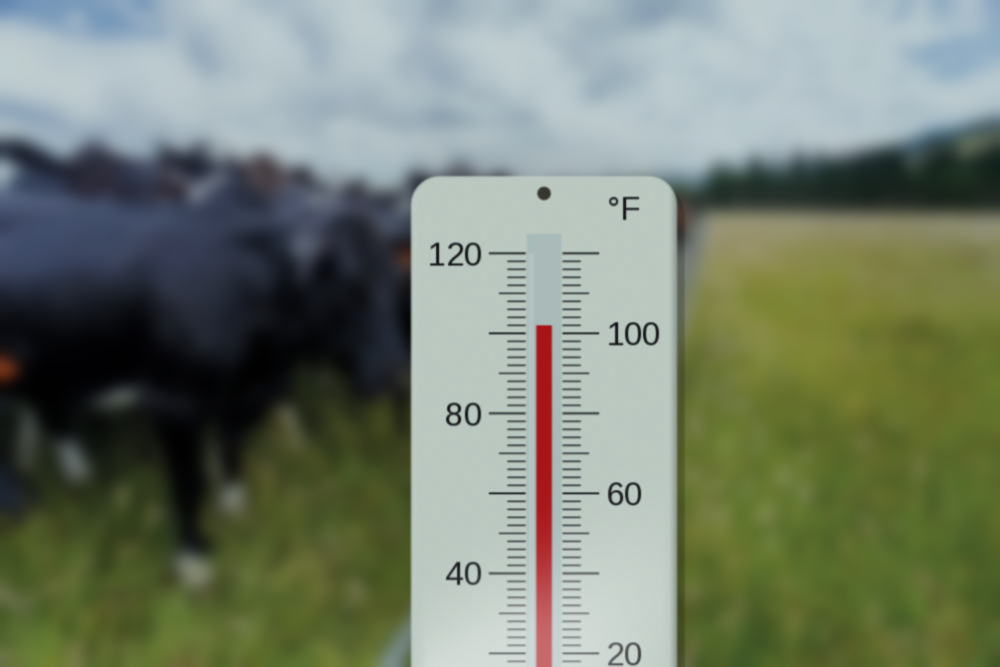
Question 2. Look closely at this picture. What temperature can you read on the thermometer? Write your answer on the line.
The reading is 102 °F
